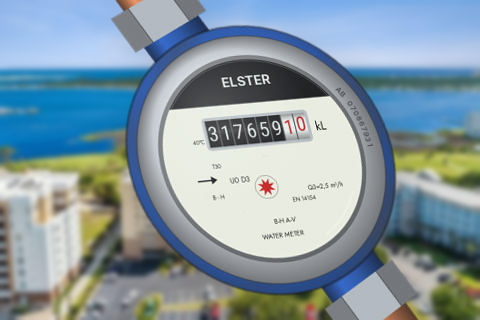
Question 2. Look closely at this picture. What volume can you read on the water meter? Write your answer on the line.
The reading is 317659.10 kL
